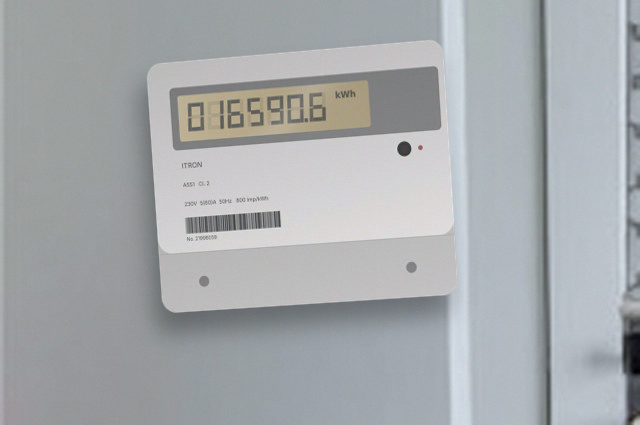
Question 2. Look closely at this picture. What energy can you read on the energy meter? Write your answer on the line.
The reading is 16590.6 kWh
